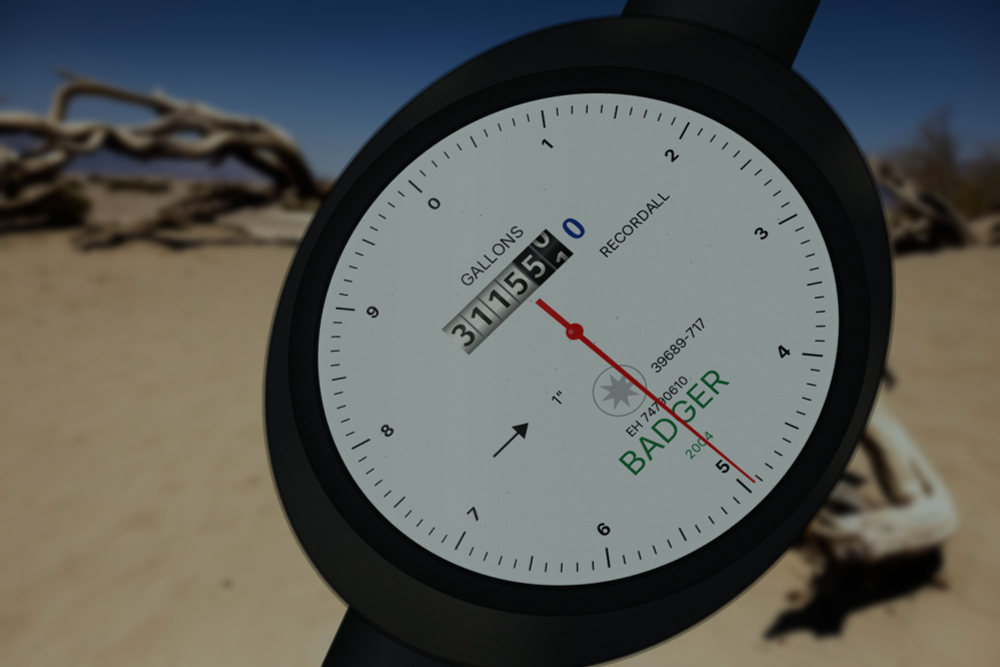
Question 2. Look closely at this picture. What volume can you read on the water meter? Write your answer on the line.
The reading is 3115504.9 gal
